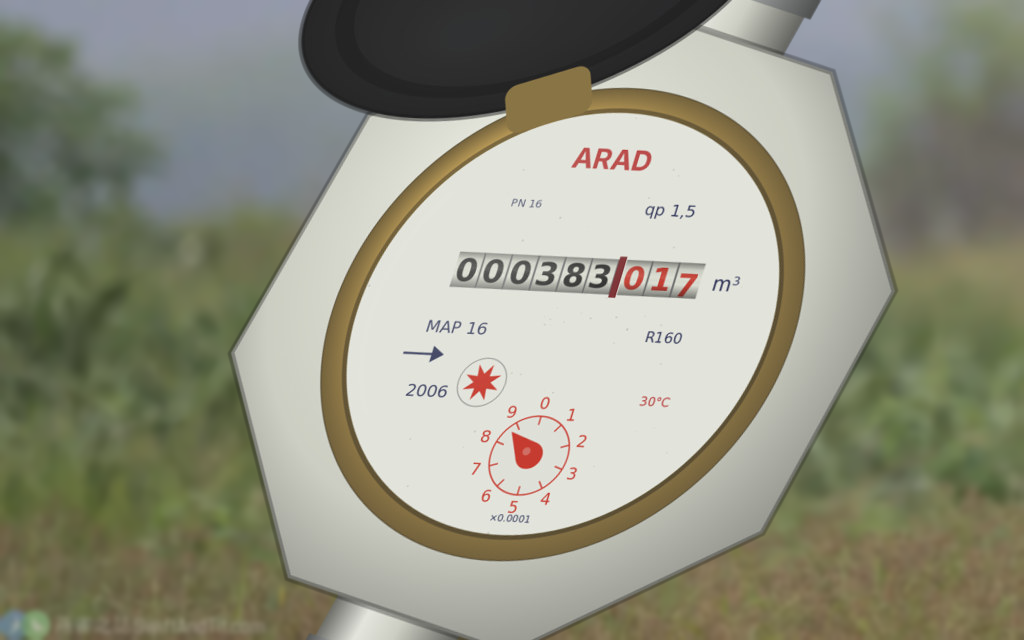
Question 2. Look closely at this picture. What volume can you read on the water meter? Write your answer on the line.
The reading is 383.0168 m³
